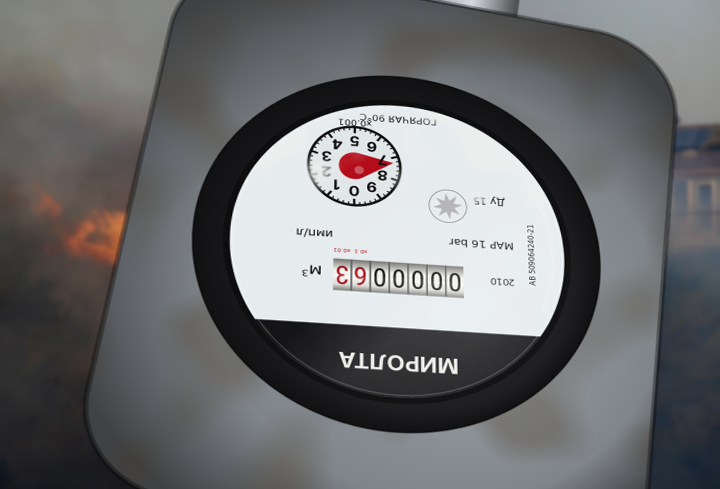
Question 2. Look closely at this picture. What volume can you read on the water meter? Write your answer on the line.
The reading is 0.637 m³
